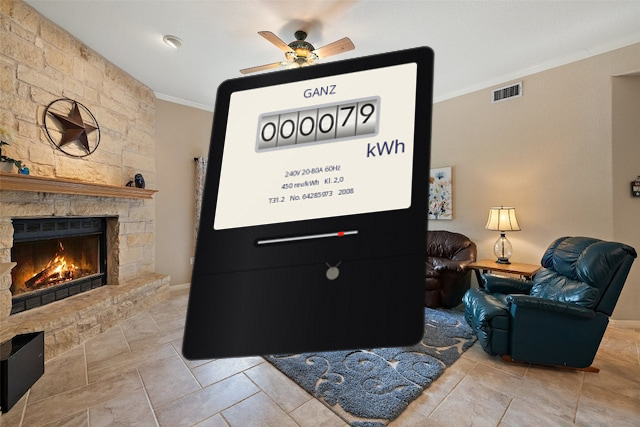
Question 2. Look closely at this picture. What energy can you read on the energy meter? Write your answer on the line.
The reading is 79 kWh
